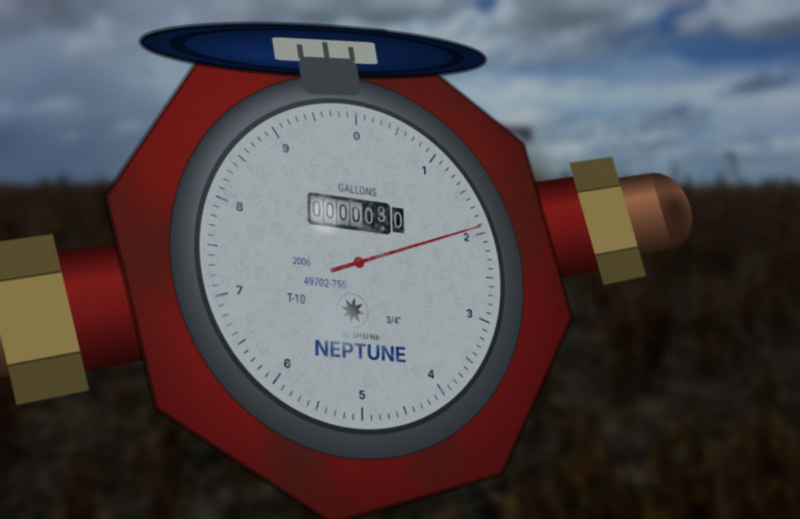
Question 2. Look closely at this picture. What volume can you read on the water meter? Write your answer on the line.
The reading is 31.9 gal
